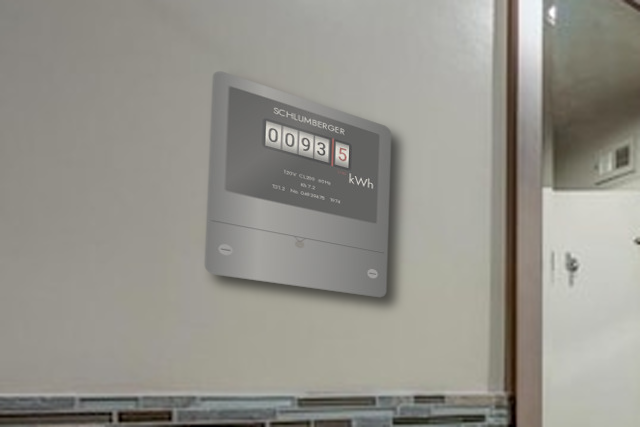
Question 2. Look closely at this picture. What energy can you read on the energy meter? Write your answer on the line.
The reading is 93.5 kWh
